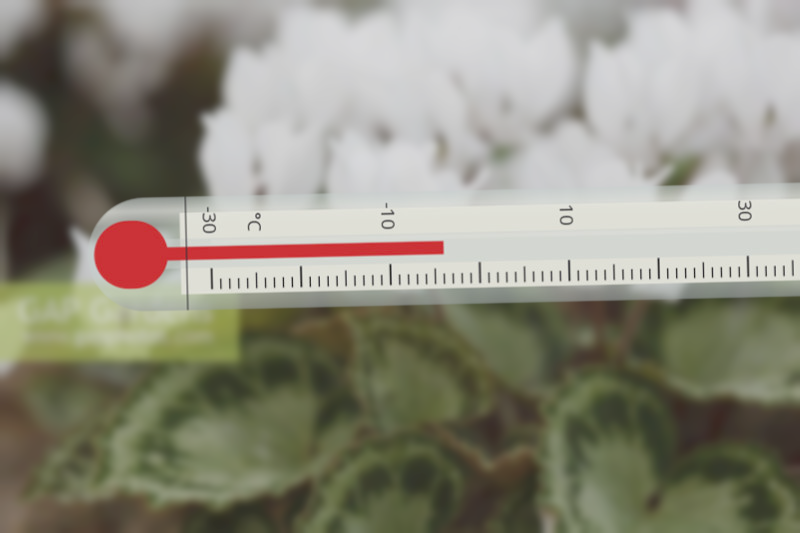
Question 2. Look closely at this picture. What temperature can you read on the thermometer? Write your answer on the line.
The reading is -4 °C
